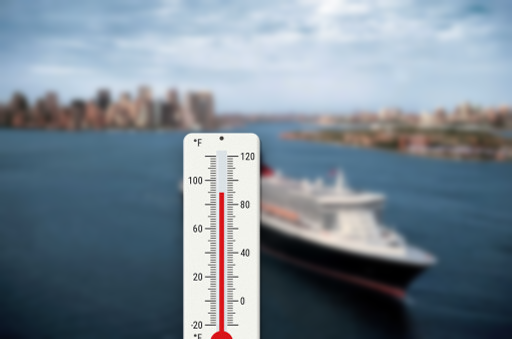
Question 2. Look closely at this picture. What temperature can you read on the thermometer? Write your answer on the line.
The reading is 90 °F
